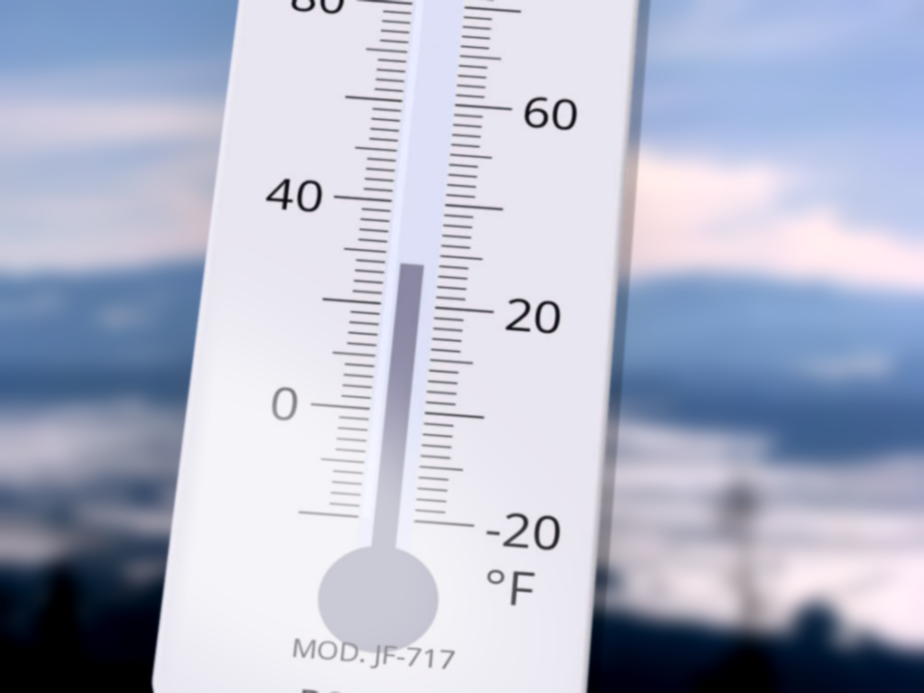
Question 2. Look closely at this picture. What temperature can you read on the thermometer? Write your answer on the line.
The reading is 28 °F
